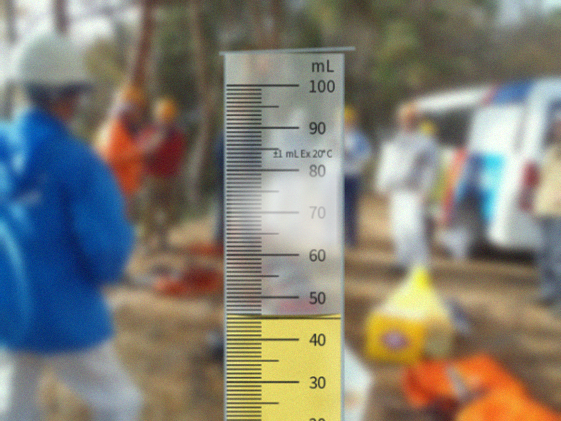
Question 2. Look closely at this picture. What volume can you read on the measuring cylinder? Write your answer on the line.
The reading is 45 mL
